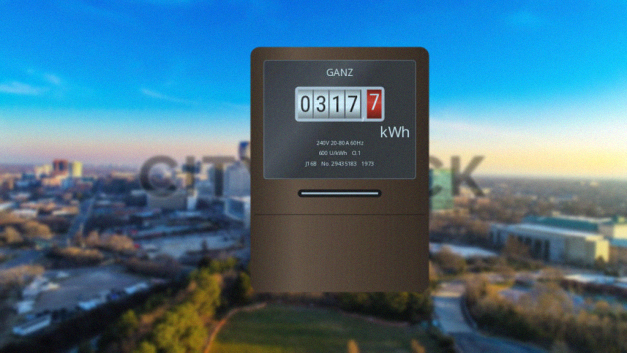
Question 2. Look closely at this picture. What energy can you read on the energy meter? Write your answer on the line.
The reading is 317.7 kWh
